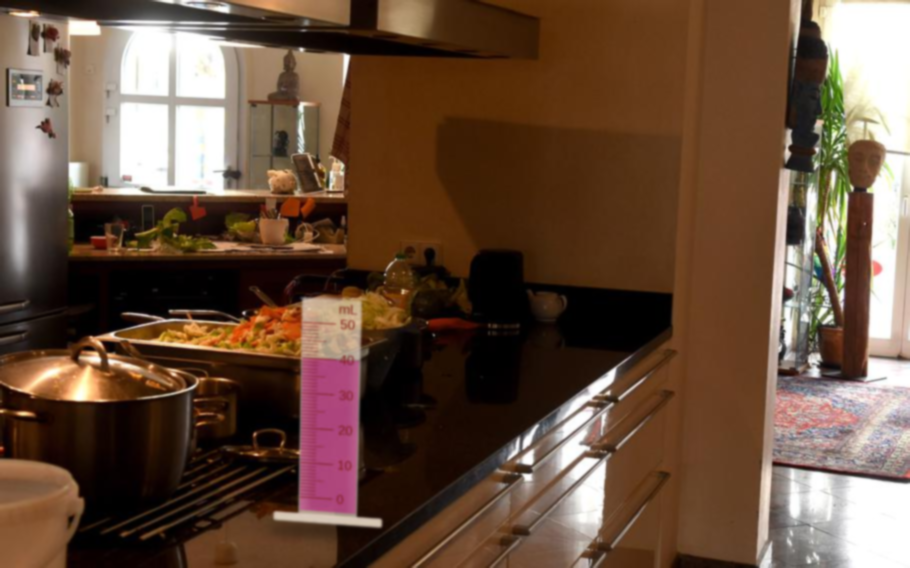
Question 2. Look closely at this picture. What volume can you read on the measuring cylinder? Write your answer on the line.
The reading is 40 mL
